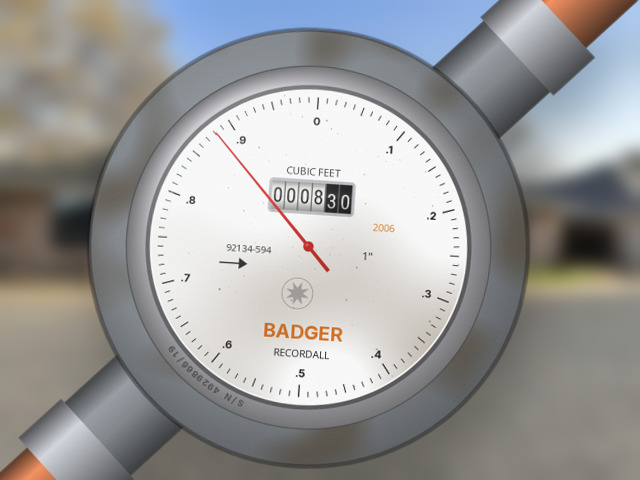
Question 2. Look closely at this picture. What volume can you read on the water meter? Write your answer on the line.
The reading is 829.88 ft³
